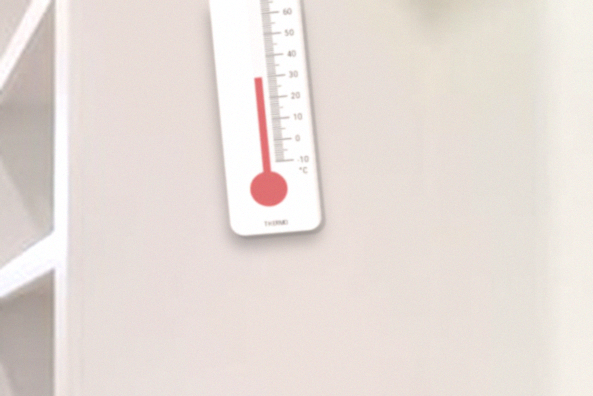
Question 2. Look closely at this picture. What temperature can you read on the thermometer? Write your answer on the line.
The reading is 30 °C
